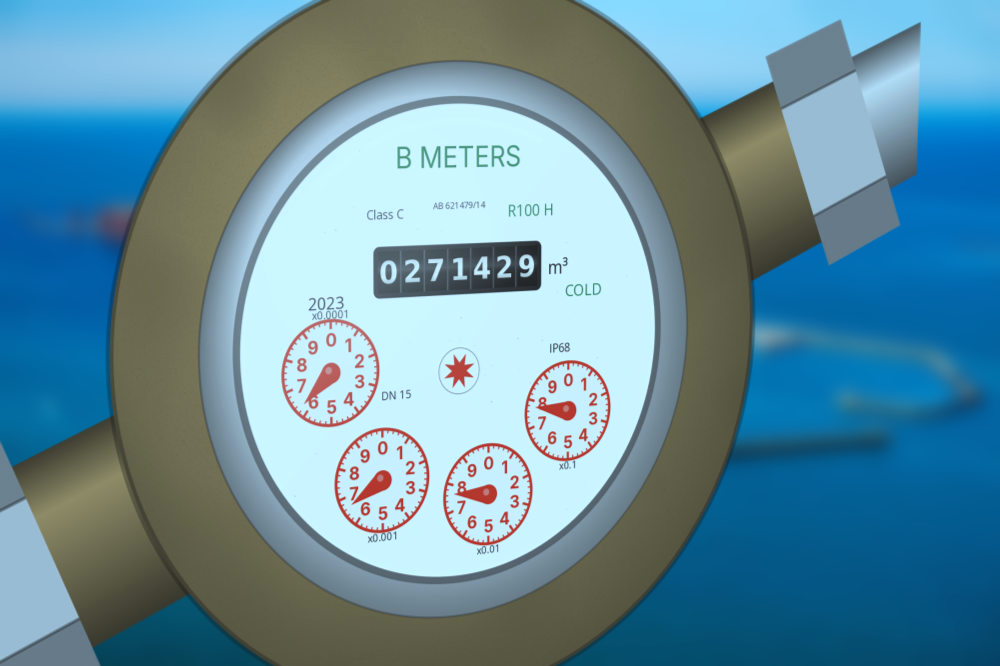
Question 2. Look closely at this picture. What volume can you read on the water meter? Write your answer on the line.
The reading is 271429.7766 m³
